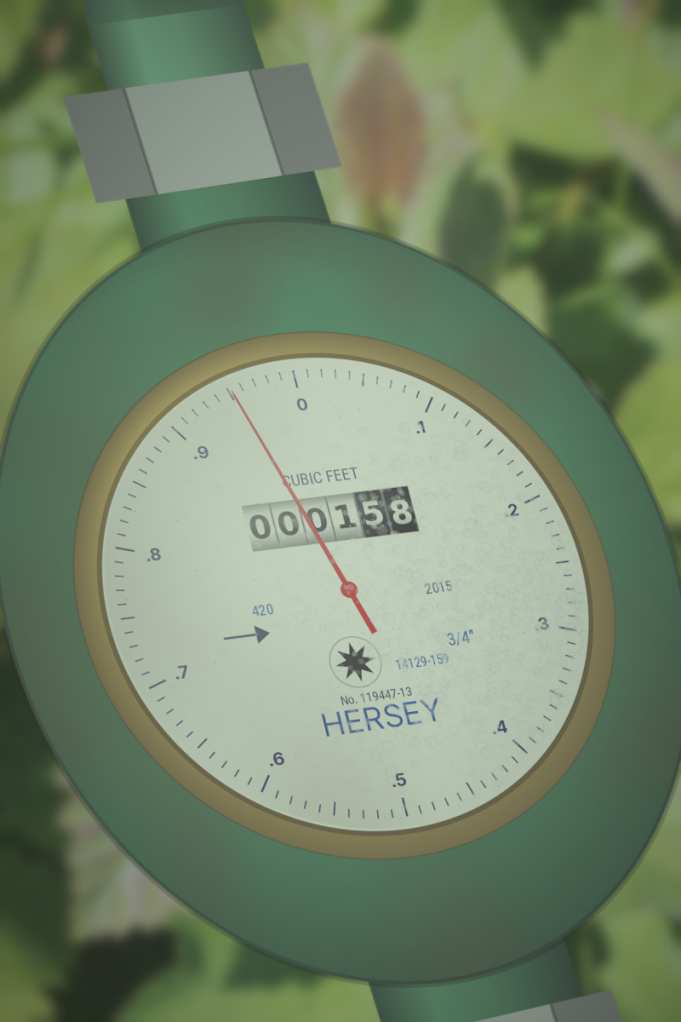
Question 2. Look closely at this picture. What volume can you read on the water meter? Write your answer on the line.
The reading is 157.95 ft³
